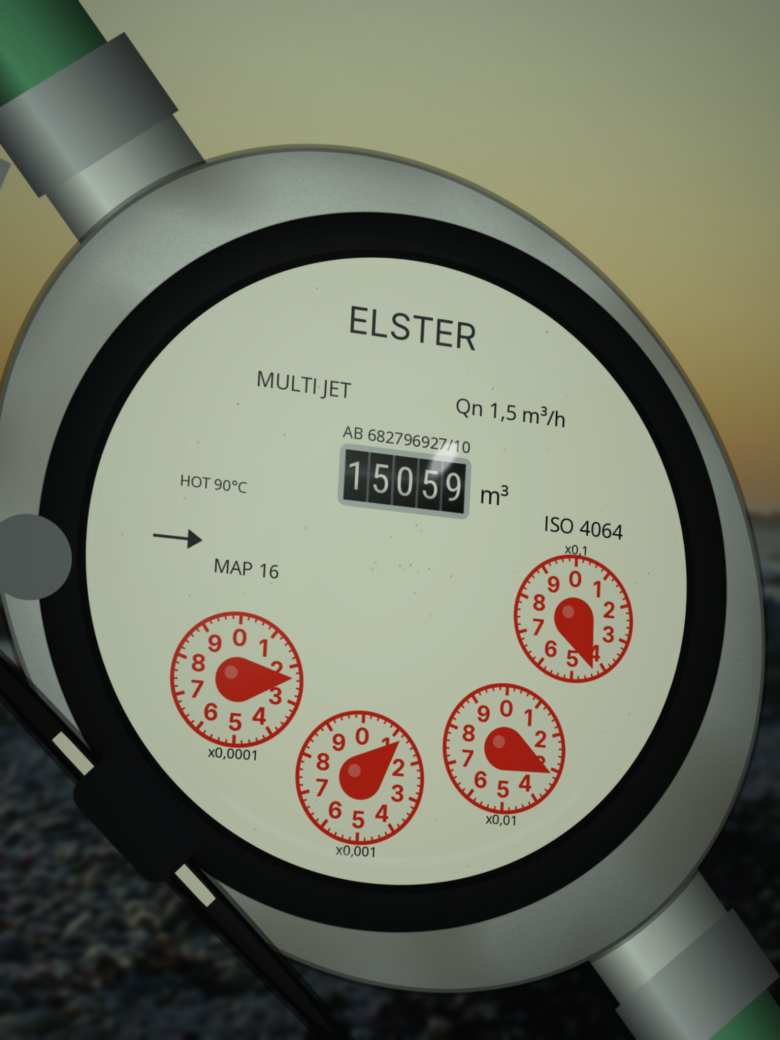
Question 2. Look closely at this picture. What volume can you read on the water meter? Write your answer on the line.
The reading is 15059.4312 m³
